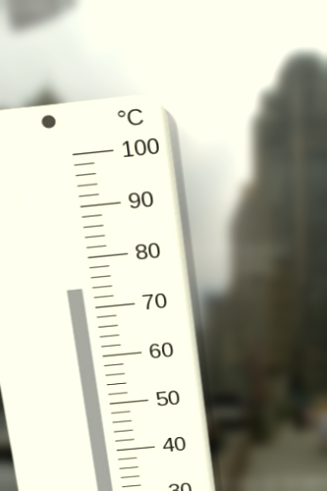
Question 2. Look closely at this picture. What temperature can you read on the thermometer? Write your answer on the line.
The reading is 74 °C
